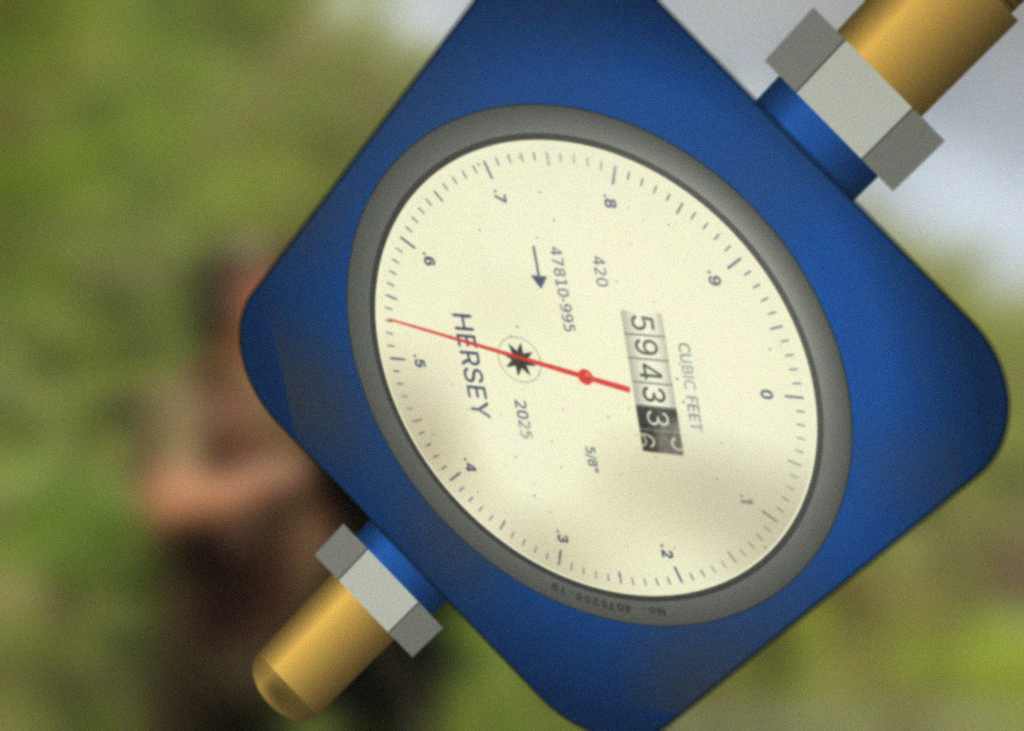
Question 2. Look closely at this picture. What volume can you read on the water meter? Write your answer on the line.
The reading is 594335.53 ft³
